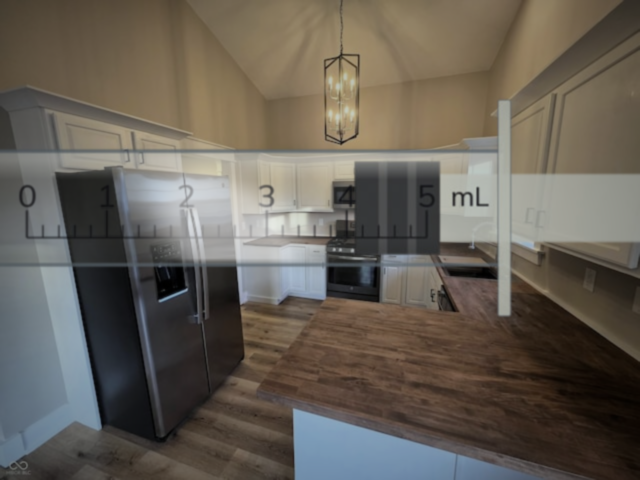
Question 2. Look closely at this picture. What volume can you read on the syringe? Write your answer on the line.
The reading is 4.1 mL
